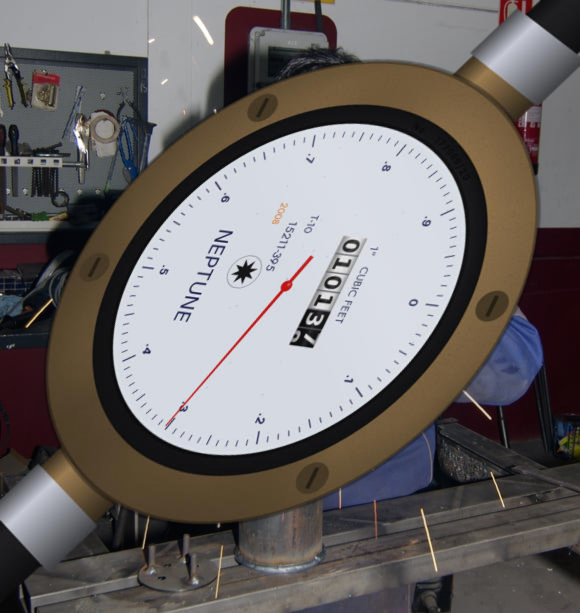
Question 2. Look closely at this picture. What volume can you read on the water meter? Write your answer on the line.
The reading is 10137.30 ft³
